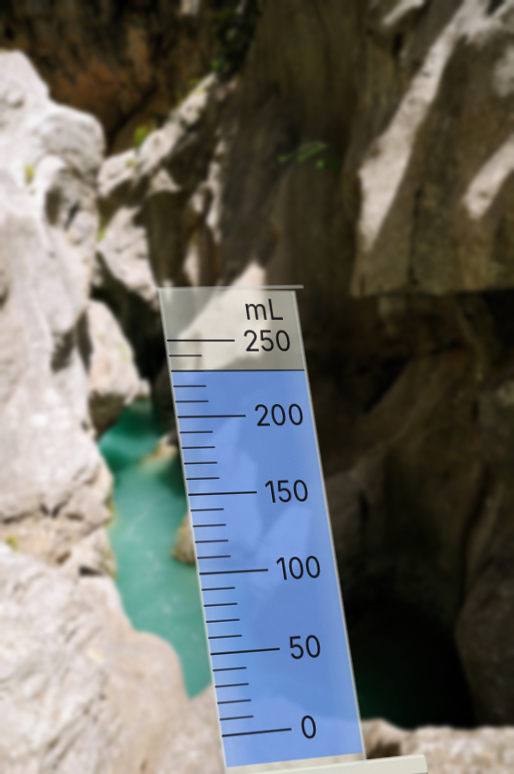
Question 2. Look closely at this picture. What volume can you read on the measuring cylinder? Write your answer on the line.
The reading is 230 mL
